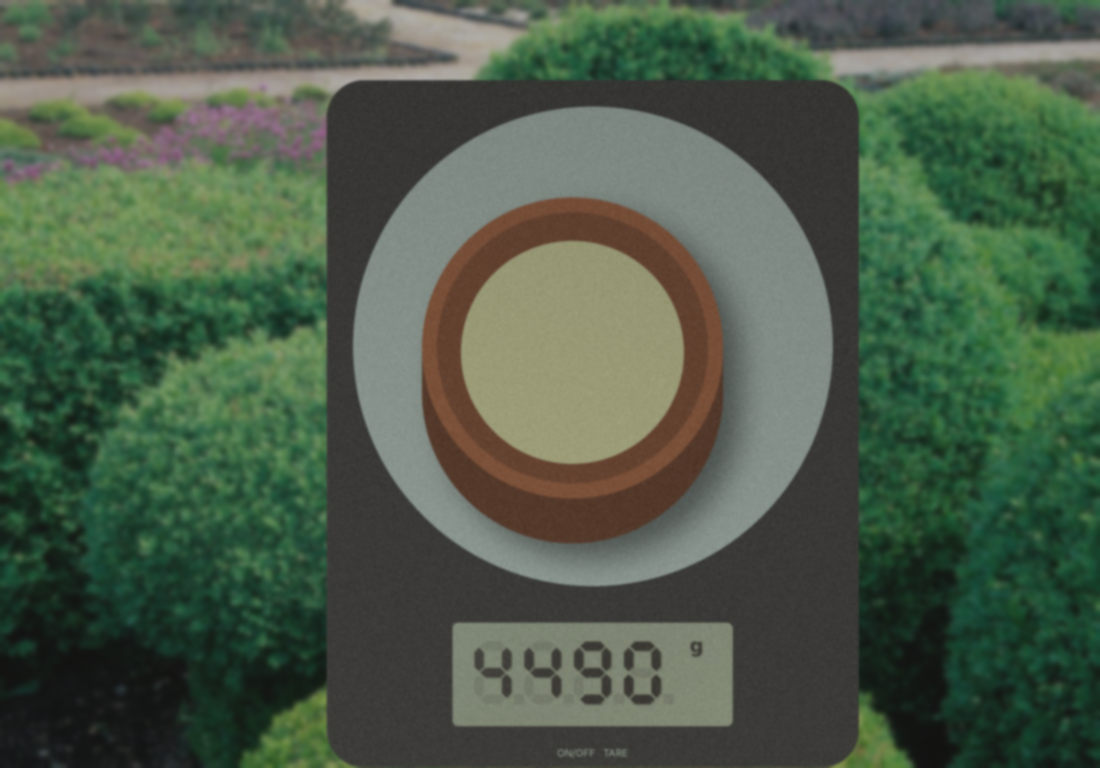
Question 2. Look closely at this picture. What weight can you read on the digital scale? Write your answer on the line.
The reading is 4490 g
